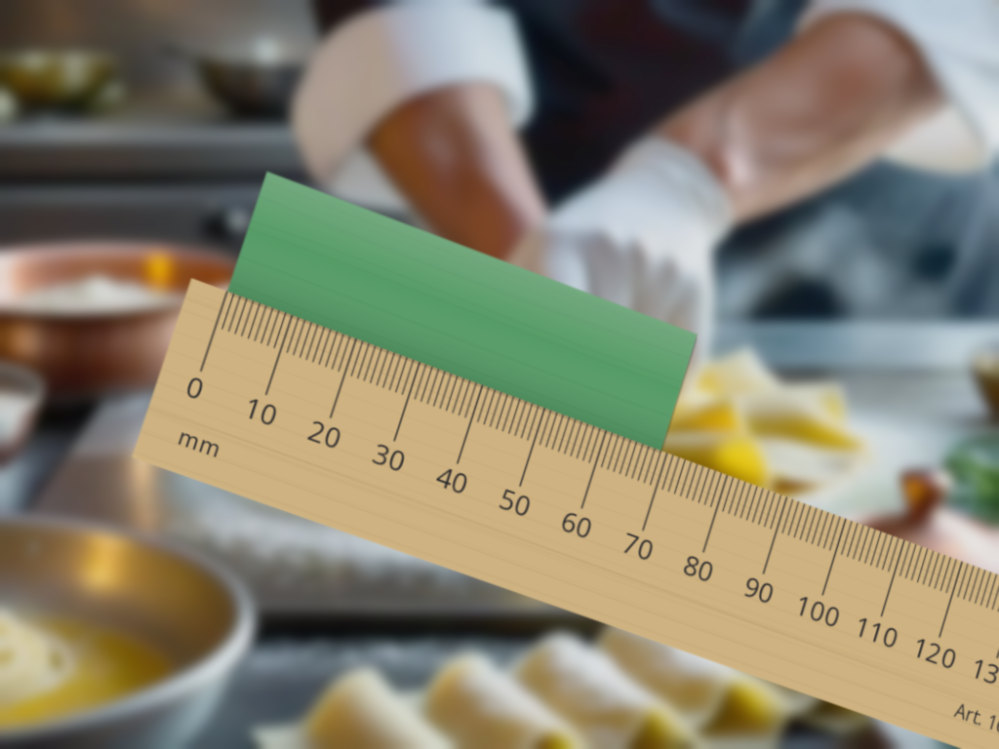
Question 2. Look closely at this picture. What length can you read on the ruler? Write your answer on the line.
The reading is 69 mm
